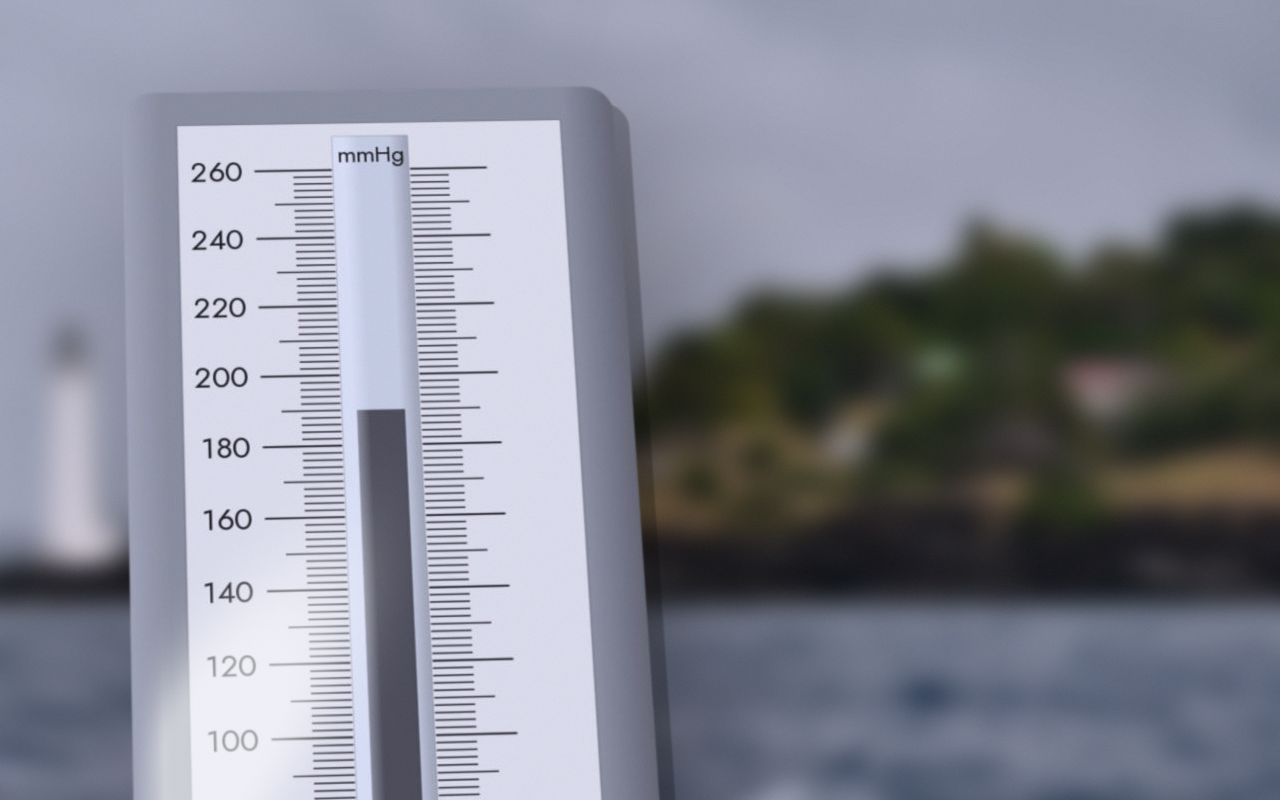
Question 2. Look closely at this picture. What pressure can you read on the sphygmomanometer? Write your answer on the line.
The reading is 190 mmHg
